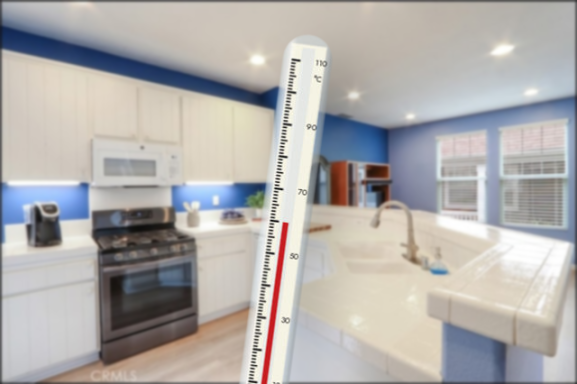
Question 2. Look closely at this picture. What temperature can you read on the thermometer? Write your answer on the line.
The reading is 60 °C
